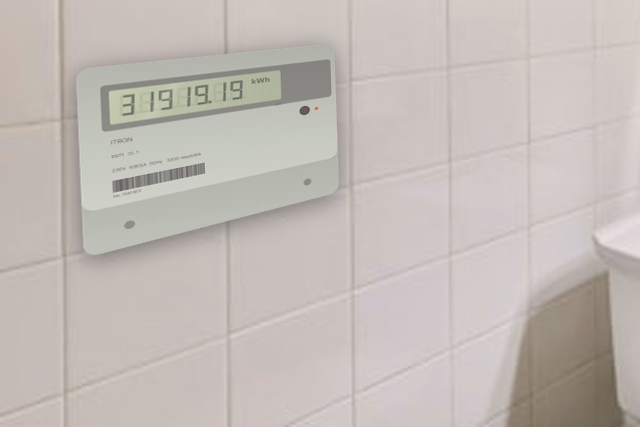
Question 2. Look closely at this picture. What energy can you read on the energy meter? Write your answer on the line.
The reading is 31919.19 kWh
